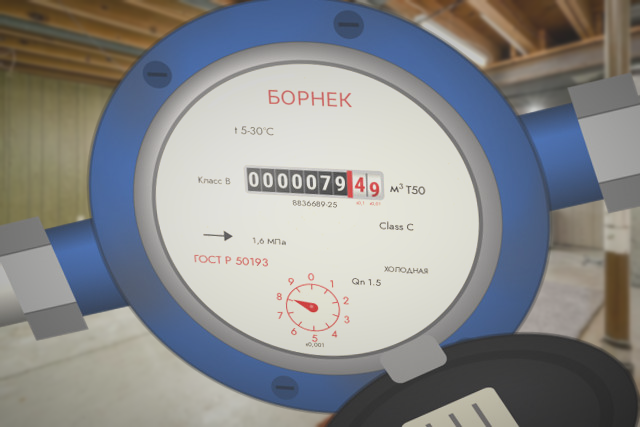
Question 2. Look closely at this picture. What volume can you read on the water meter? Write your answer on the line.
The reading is 79.488 m³
